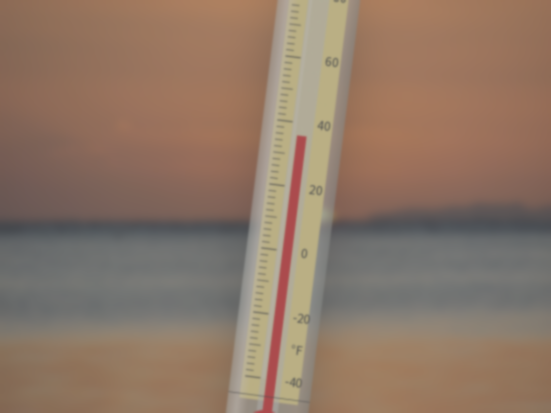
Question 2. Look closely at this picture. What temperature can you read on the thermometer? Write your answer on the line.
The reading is 36 °F
